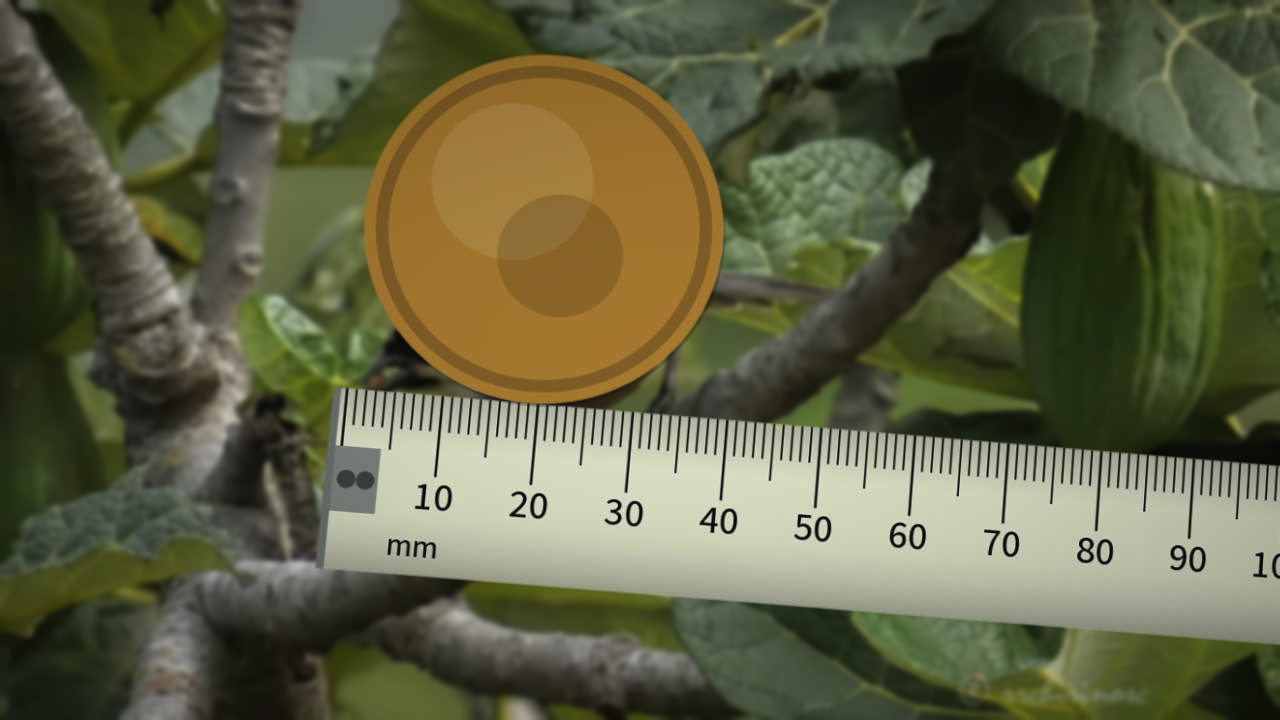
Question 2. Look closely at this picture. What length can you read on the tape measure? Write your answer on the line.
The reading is 38 mm
